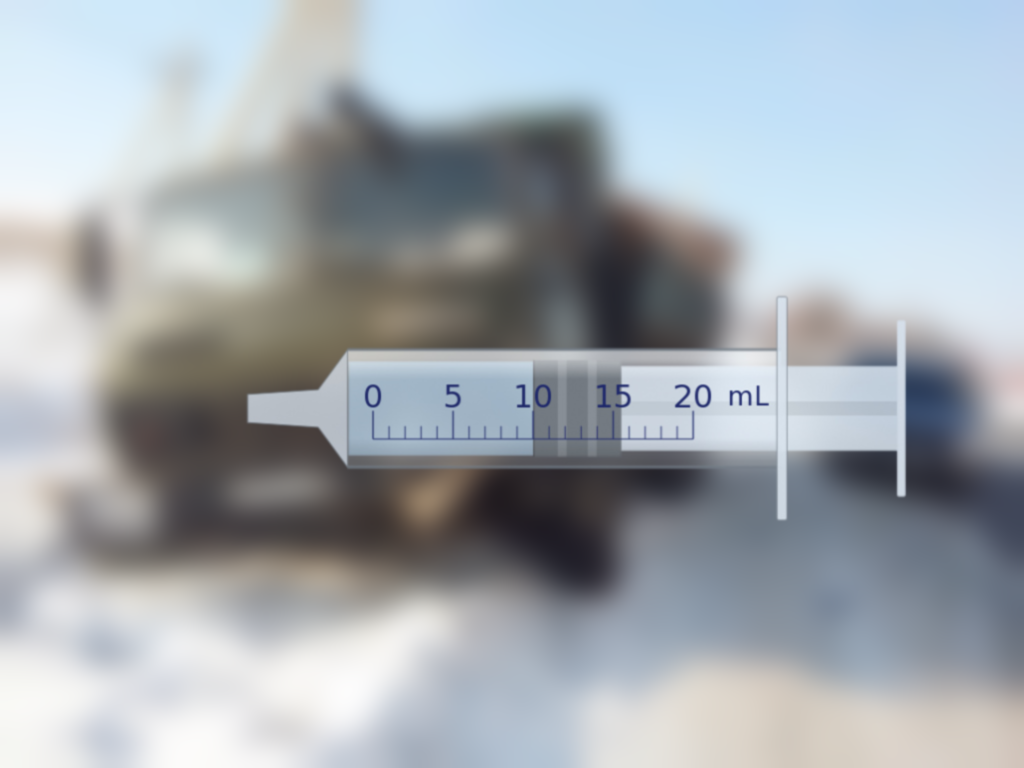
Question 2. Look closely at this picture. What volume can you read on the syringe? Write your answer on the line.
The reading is 10 mL
